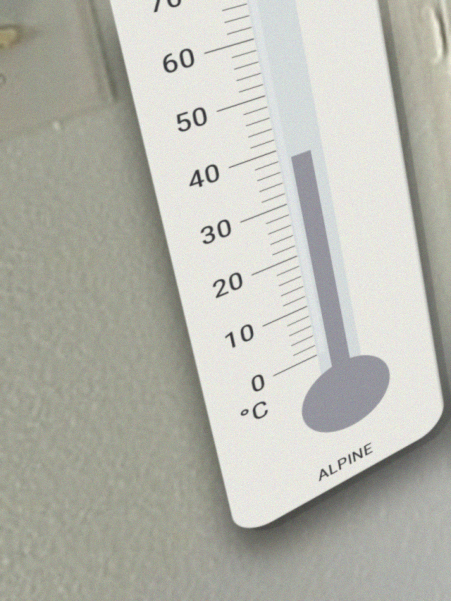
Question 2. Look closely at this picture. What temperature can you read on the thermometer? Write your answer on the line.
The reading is 38 °C
